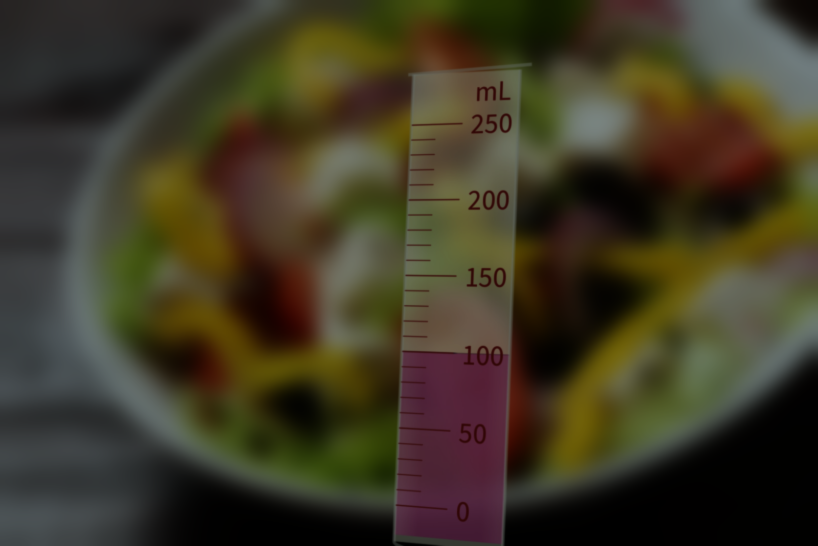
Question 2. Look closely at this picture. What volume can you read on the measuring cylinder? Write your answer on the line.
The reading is 100 mL
